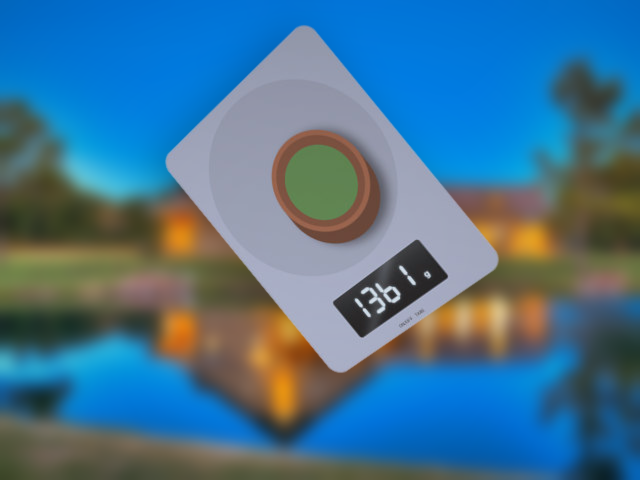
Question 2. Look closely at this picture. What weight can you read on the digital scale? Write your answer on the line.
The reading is 1361 g
